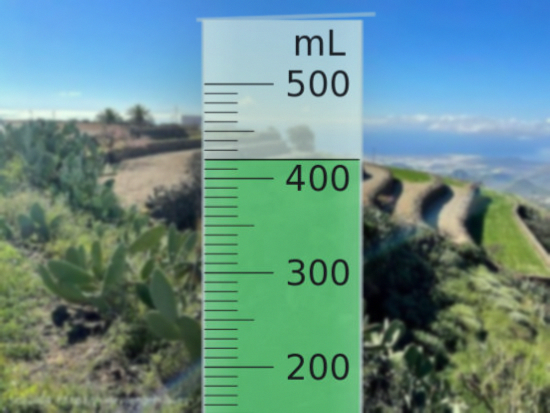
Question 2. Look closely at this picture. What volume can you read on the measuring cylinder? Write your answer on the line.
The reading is 420 mL
